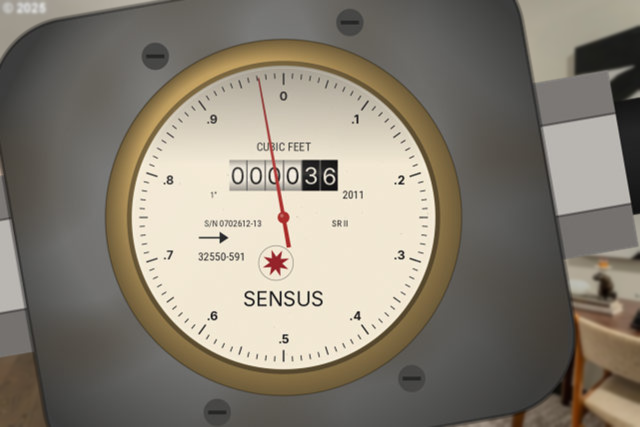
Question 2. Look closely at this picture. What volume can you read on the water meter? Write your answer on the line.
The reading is 35.97 ft³
